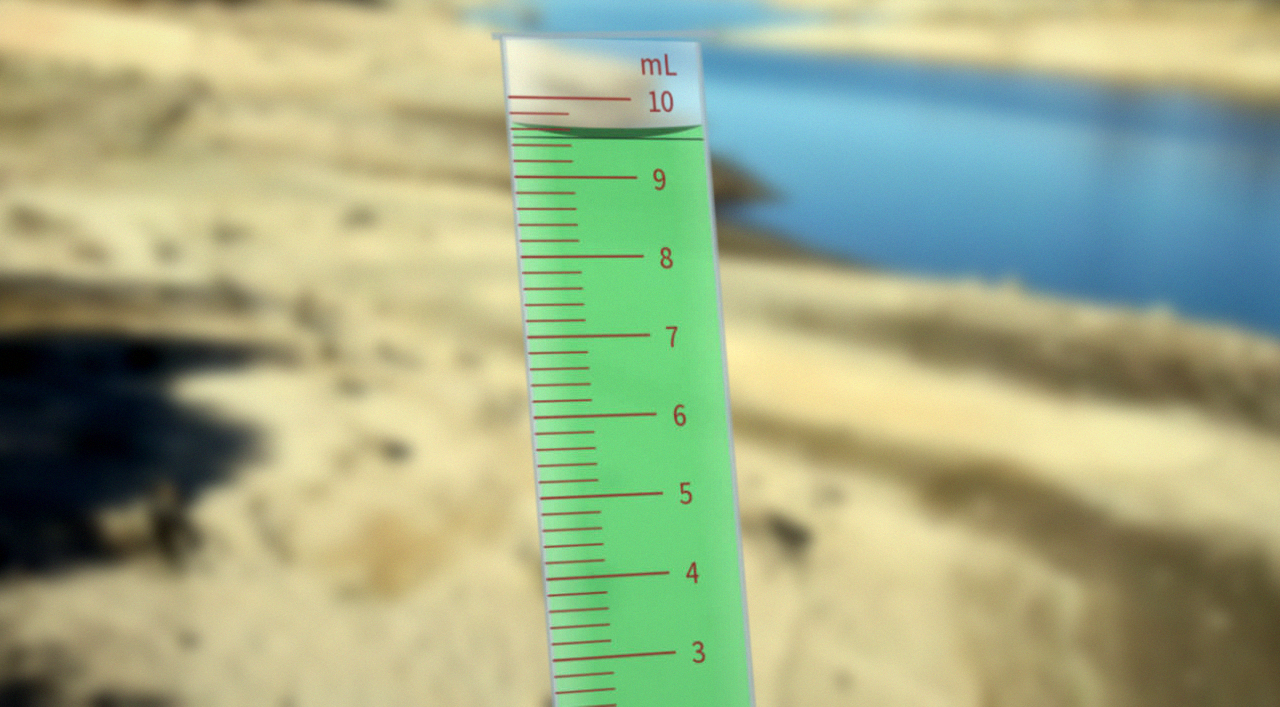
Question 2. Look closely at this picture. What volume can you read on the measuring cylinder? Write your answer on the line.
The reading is 9.5 mL
